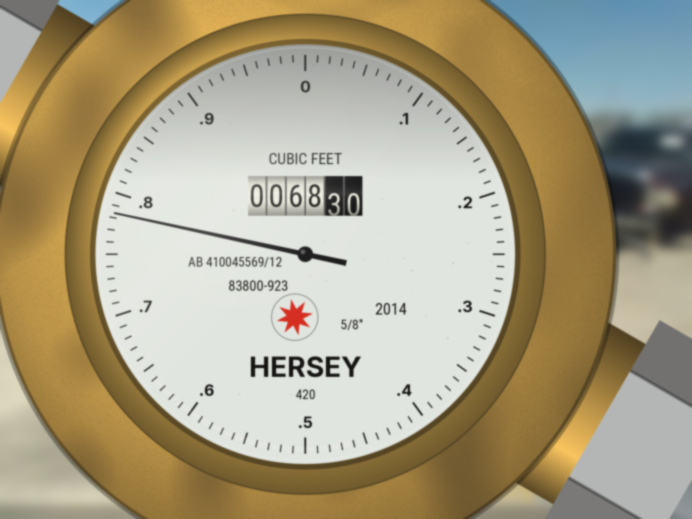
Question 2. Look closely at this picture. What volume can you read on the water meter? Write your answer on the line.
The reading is 6829.78 ft³
